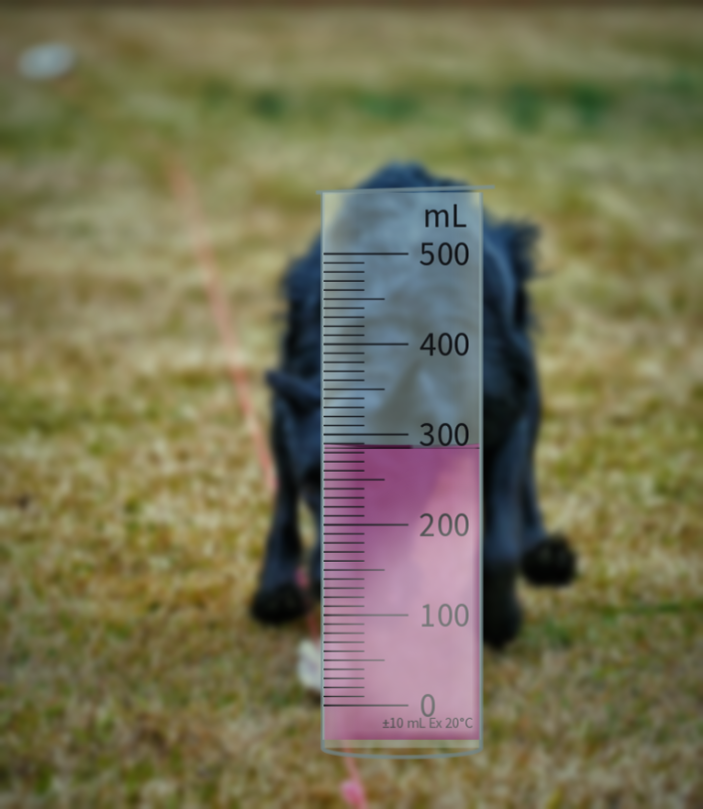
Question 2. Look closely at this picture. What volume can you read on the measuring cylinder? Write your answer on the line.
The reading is 285 mL
